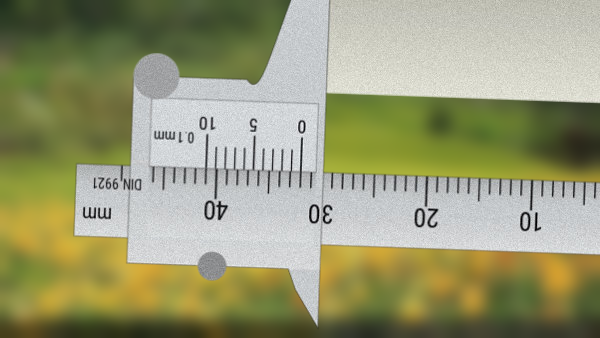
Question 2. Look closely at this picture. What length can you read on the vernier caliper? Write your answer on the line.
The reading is 32.0 mm
